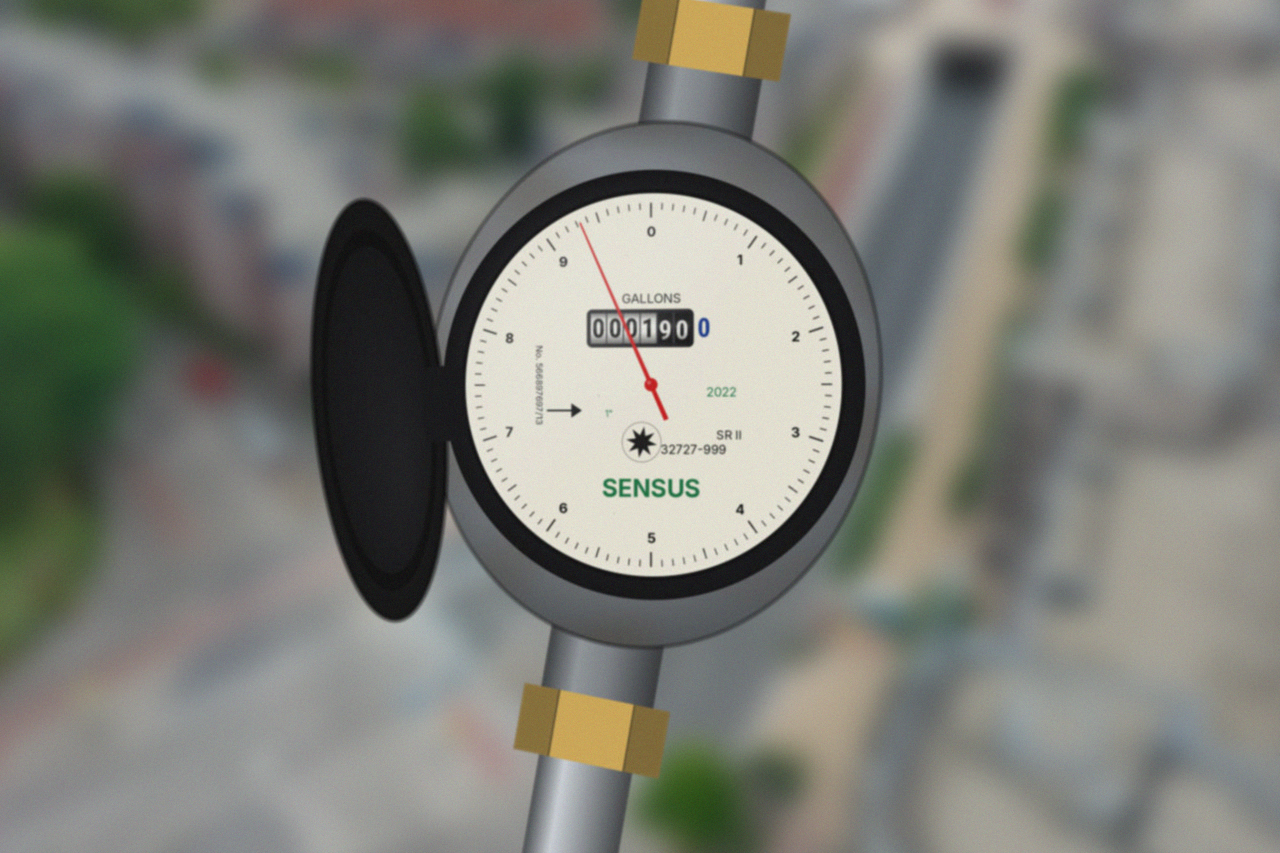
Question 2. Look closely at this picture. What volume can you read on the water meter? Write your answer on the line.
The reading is 1899.3 gal
